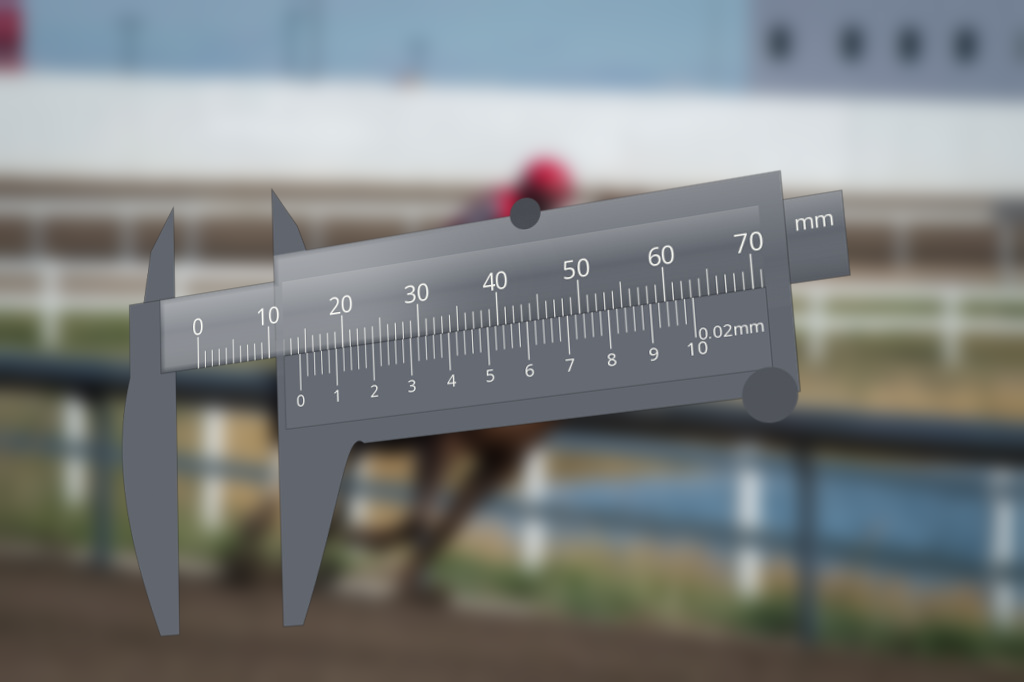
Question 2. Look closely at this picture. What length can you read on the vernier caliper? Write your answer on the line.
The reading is 14.2 mm
